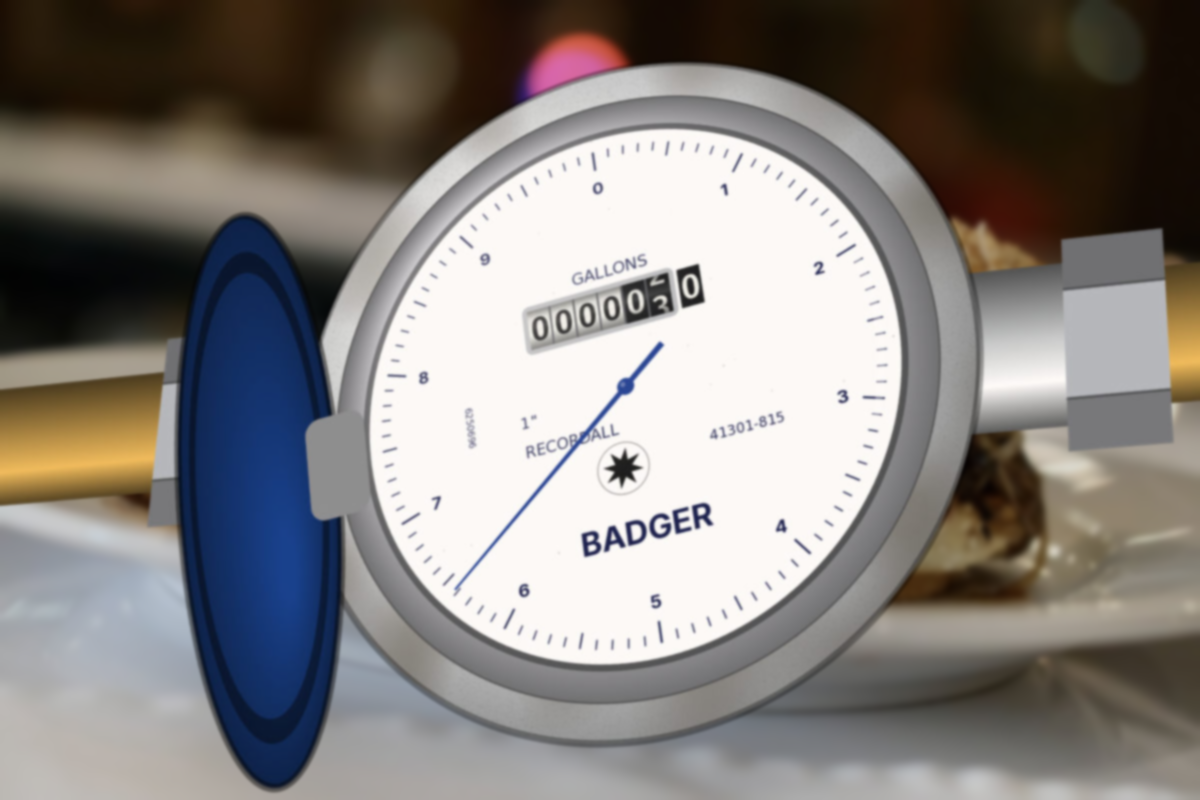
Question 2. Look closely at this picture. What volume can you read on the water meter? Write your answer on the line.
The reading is 26.4 gal
